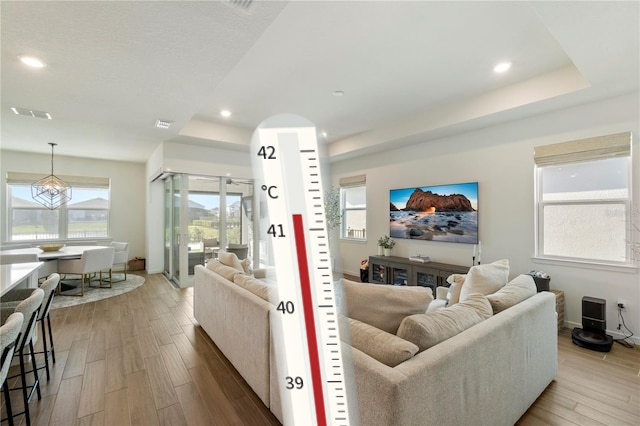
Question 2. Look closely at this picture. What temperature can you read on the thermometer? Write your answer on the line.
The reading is 41.2 °C
